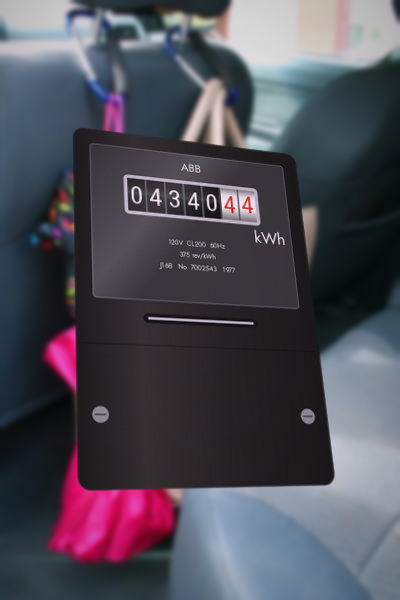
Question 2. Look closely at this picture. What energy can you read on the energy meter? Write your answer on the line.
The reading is 4340.44 kWh
